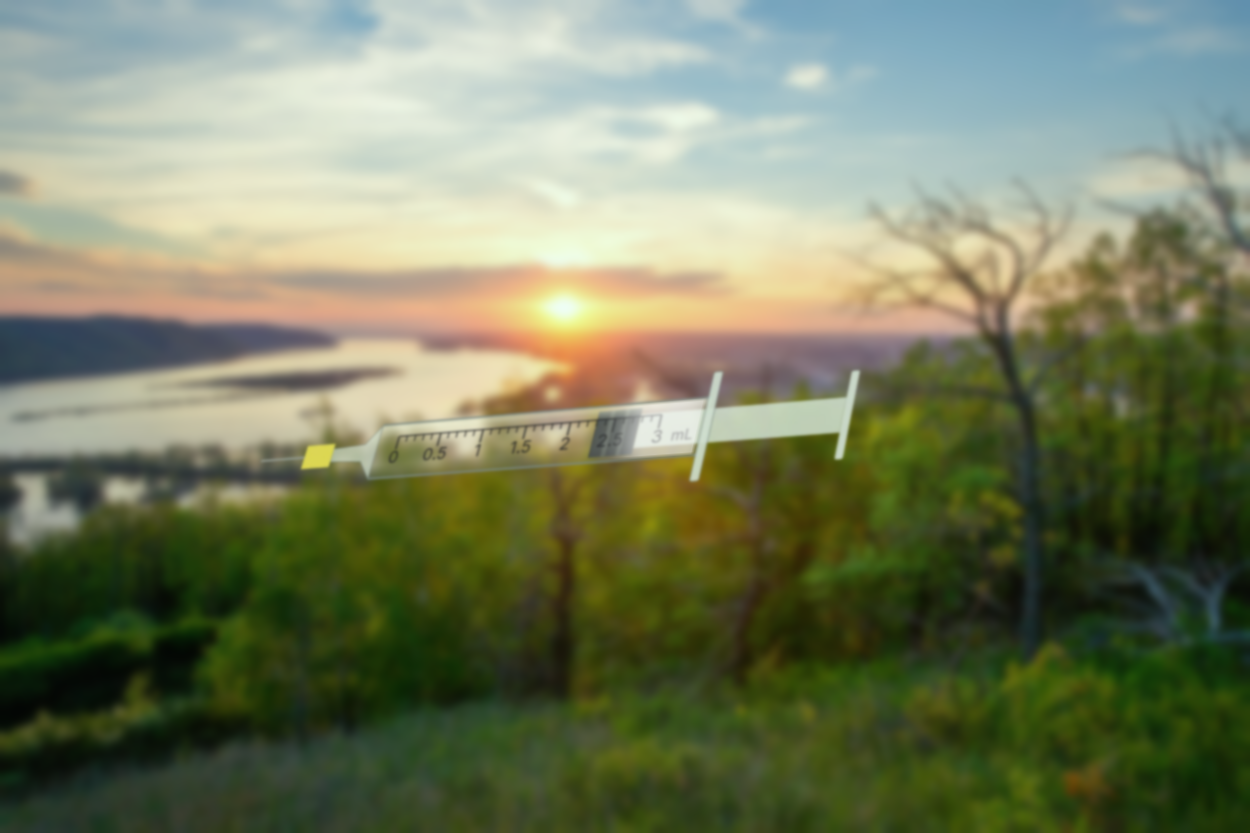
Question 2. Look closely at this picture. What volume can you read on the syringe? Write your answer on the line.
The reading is 2.3 mL
